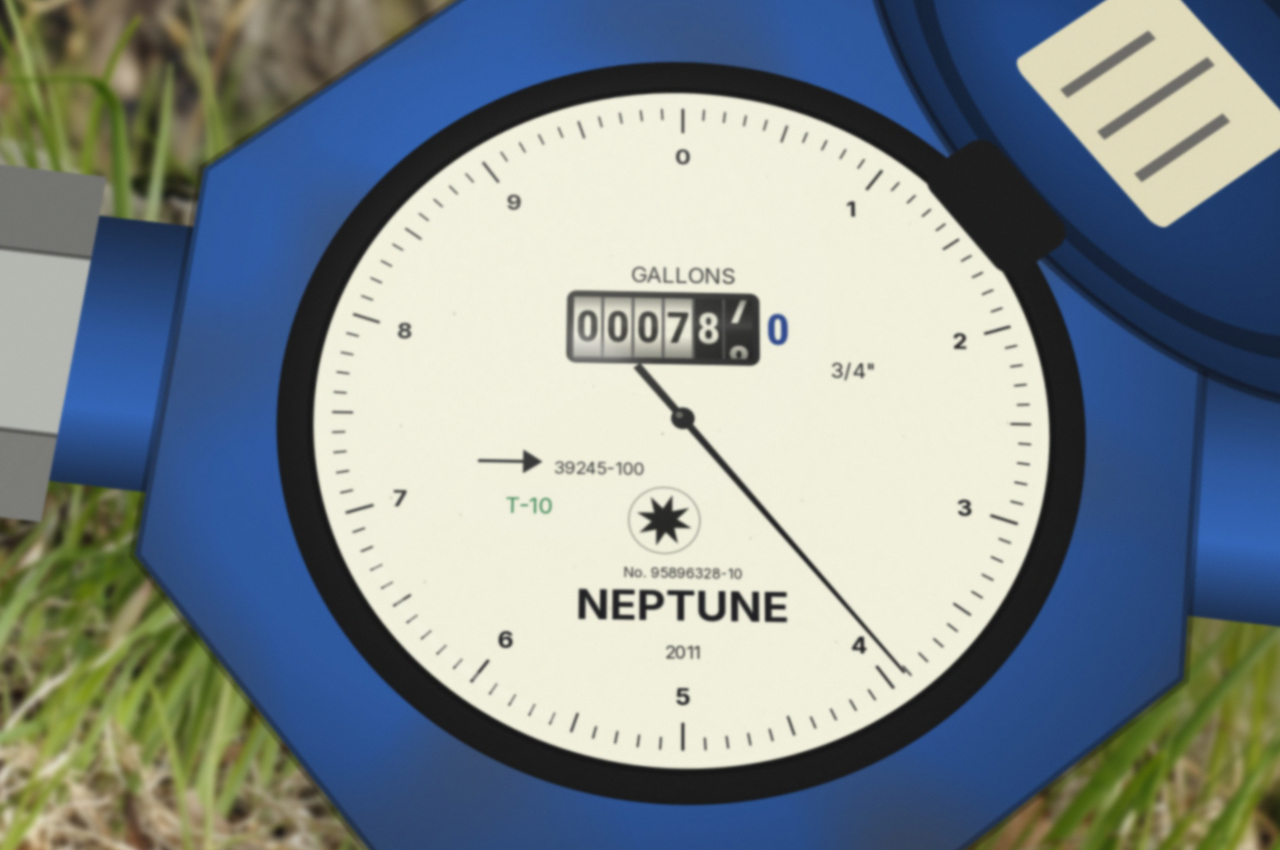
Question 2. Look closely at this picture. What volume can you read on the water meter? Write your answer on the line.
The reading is 7873.9 gal
